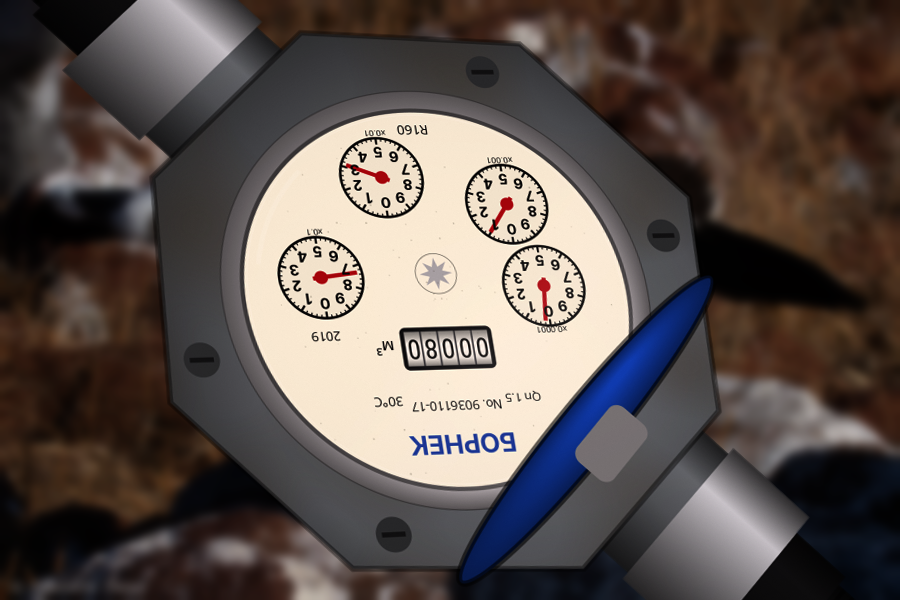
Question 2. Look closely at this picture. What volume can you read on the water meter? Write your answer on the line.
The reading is 80.7310 m³
